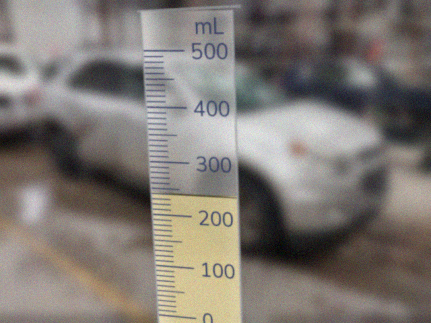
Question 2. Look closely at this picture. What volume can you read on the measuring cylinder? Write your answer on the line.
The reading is 240 mL
